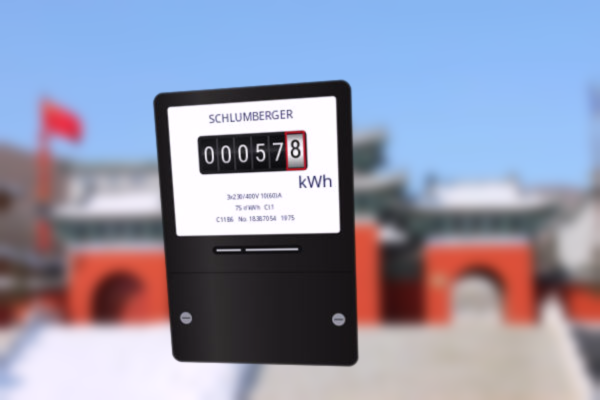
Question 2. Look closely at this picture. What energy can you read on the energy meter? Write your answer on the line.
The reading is 57.8 kWh
